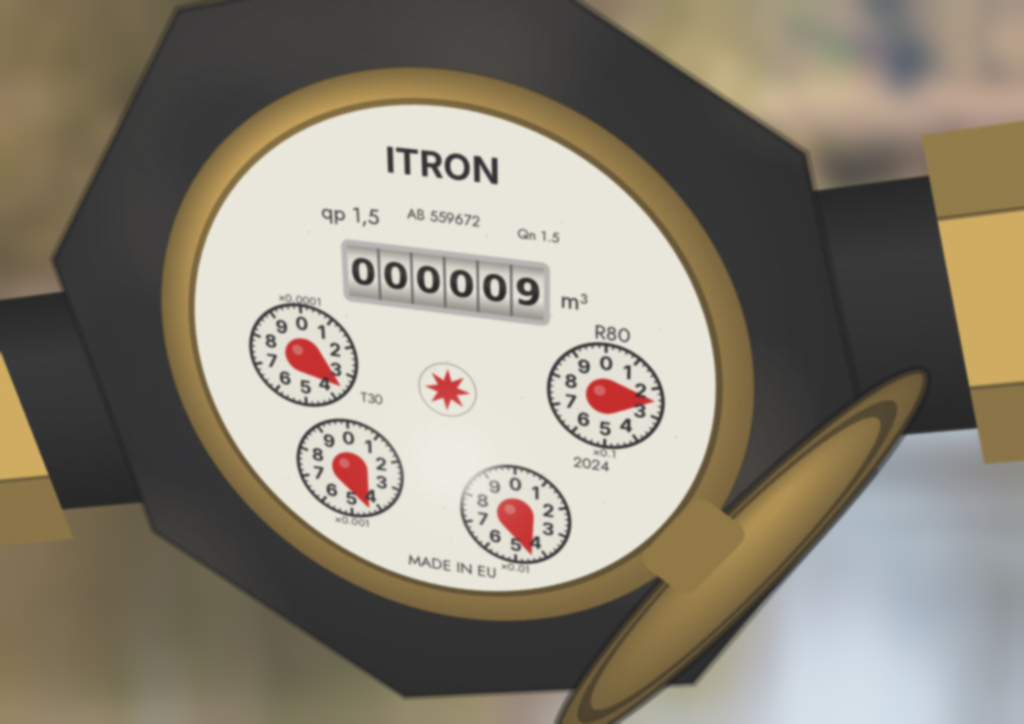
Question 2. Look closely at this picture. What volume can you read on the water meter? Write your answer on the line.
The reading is 9.2443 m³
